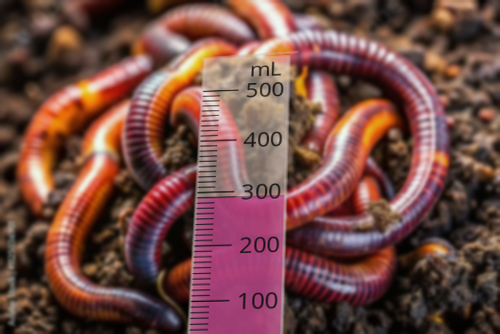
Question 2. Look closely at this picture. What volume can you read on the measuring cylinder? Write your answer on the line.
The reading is 290 mL
